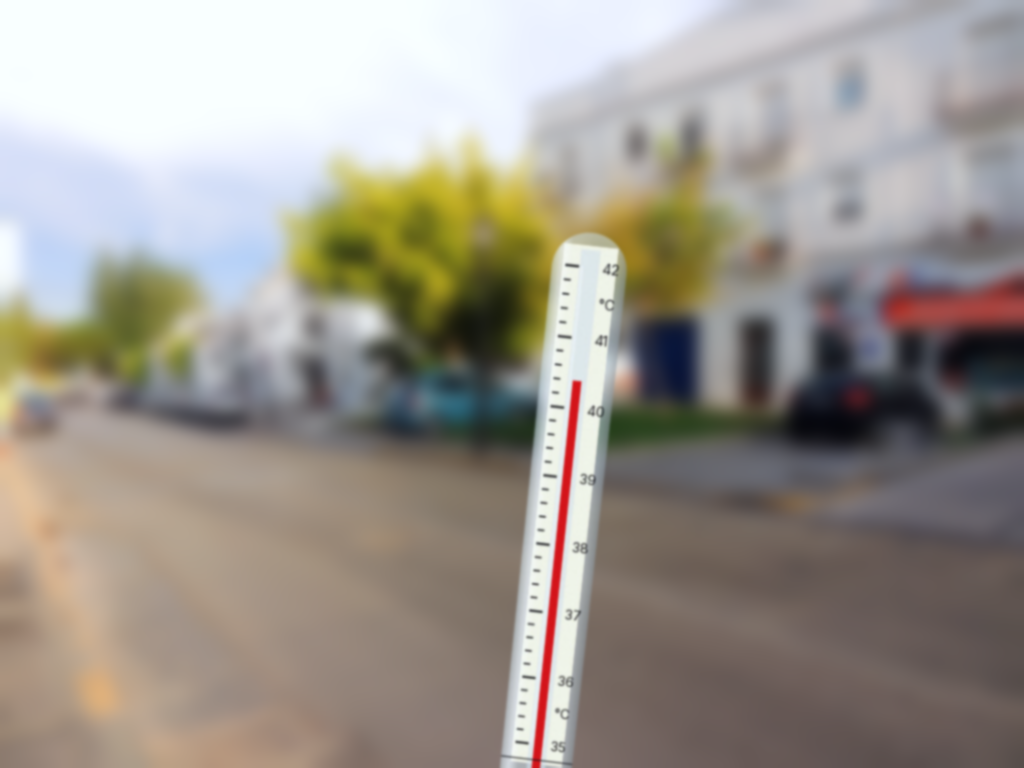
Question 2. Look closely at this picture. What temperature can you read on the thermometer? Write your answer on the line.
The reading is 40.4 °C
